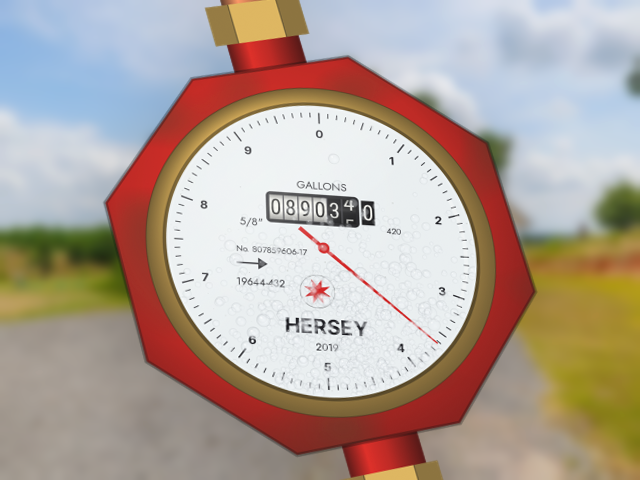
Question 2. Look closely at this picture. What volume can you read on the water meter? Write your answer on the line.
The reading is 890343.6 gal
